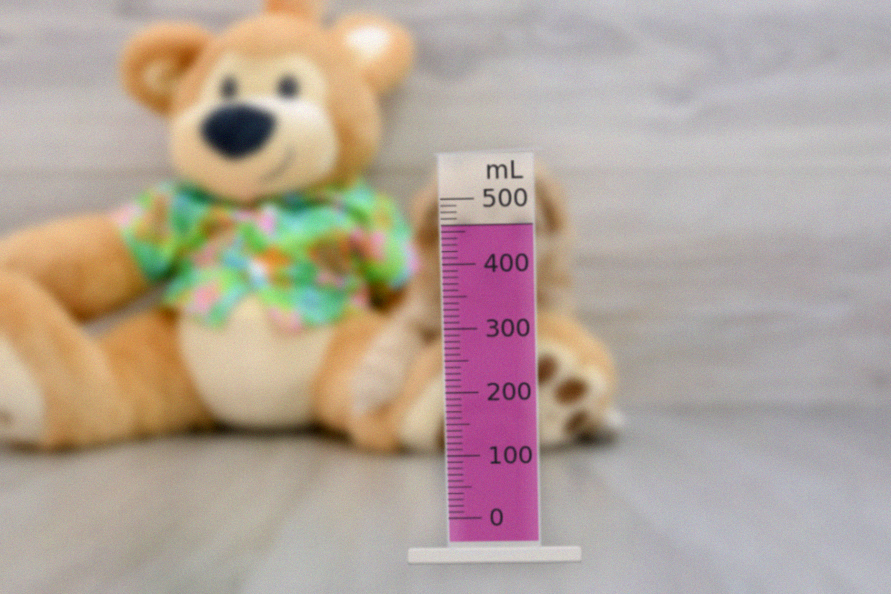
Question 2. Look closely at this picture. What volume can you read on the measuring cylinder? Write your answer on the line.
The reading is 460 mL
